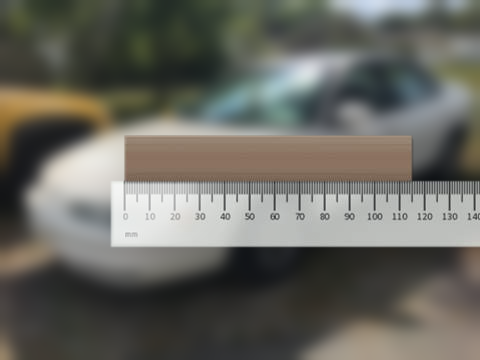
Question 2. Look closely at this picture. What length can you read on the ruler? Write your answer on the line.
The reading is 115 mm
